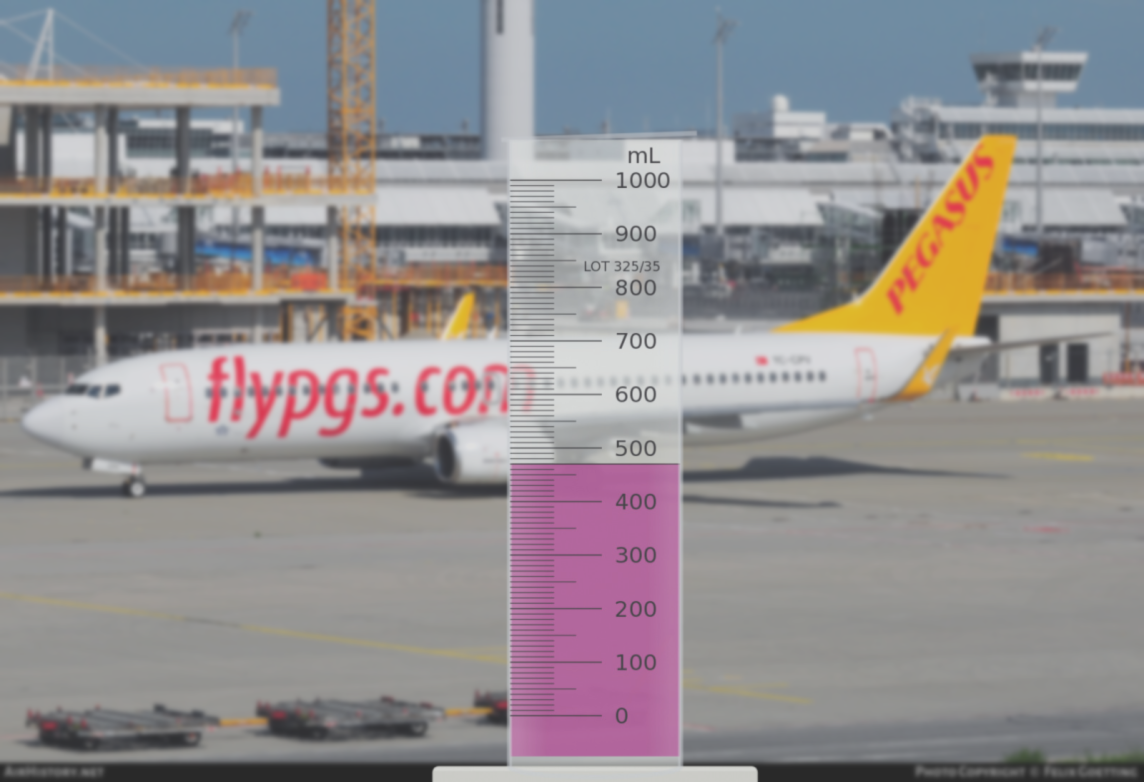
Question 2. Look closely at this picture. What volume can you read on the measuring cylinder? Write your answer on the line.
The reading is 470 mL
